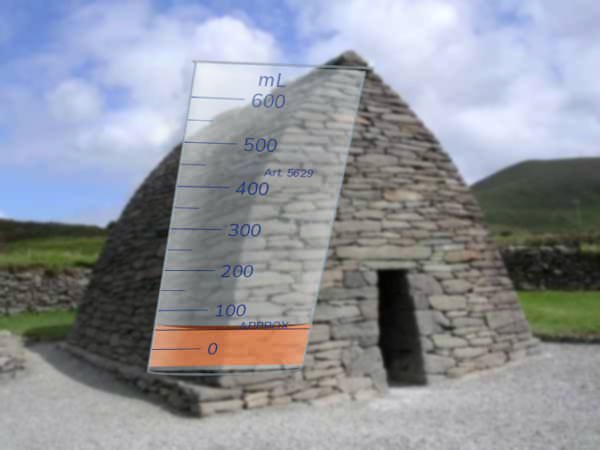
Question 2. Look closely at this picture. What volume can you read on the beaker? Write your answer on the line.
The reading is 50 mL
